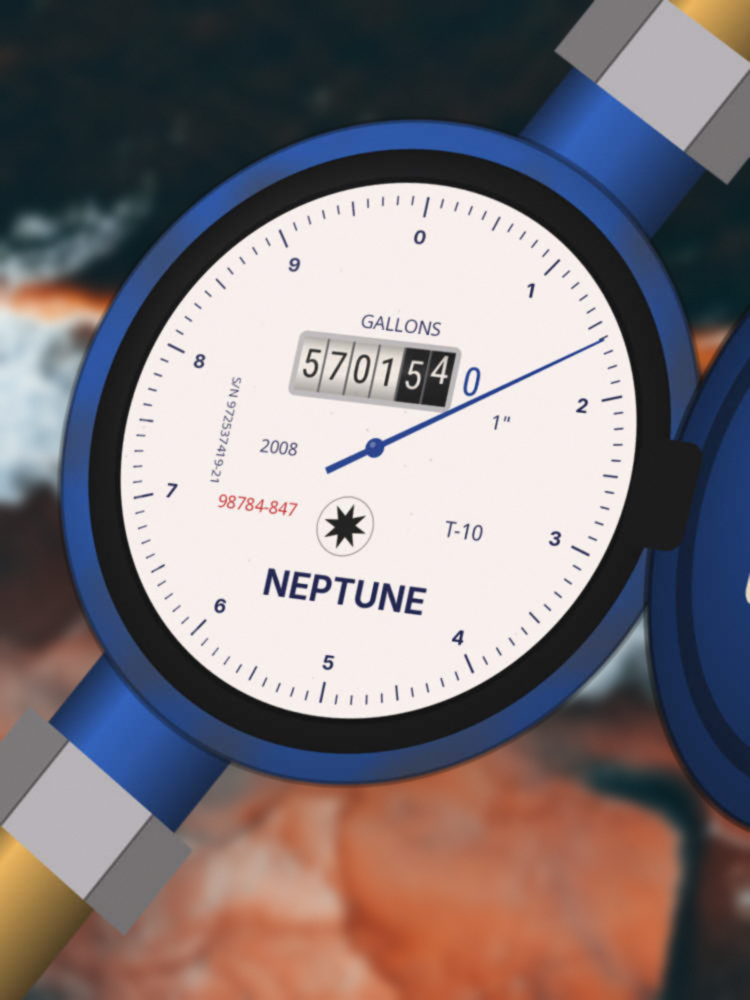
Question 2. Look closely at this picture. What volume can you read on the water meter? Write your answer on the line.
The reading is 5701541.6 gal
